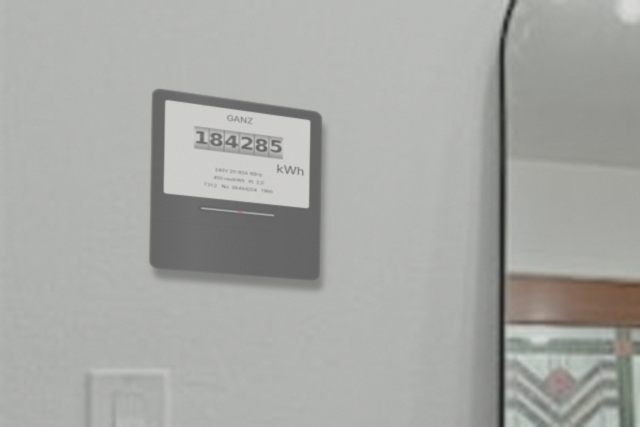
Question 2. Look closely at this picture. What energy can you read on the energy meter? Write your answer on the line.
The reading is 184285 kWh
